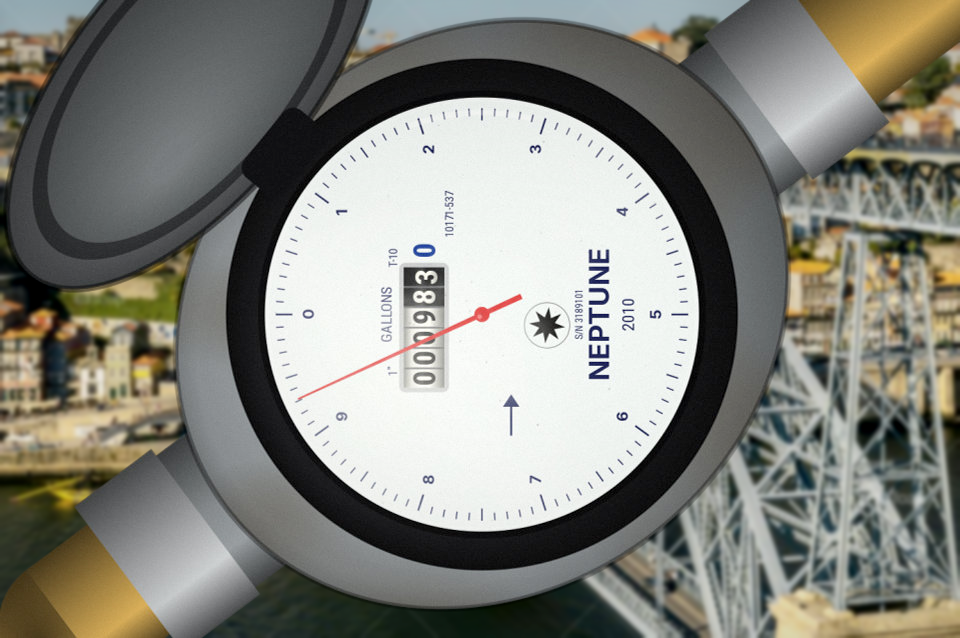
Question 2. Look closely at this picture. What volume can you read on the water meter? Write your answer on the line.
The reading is 9829.3 gal
